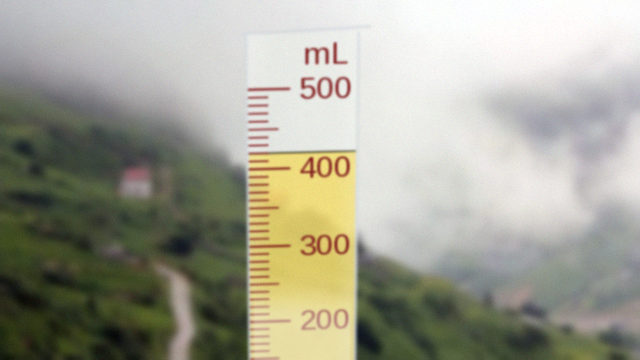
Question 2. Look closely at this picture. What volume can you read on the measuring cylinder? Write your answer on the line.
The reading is 420 mL
